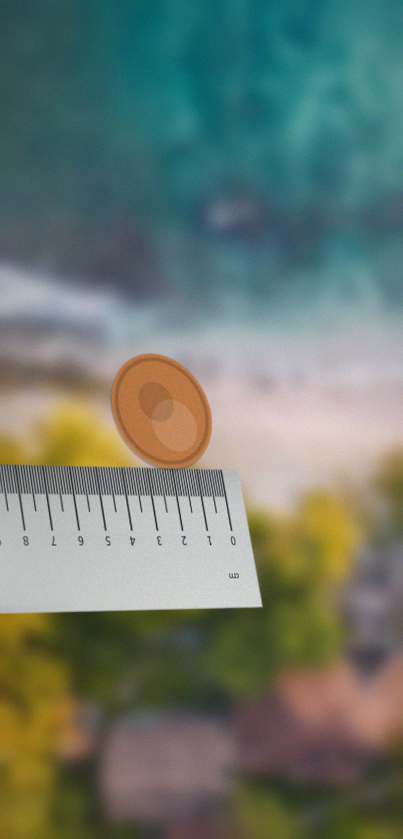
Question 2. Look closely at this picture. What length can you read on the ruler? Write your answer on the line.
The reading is 4 cm
